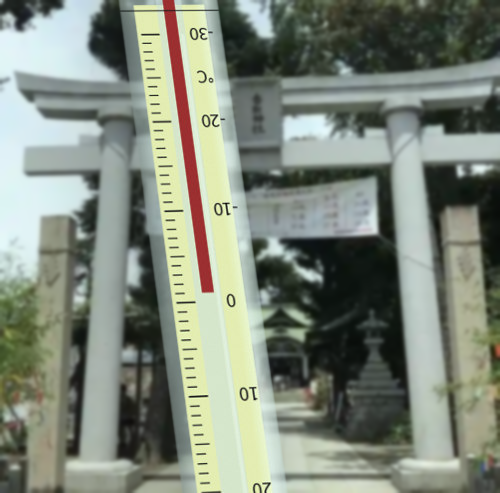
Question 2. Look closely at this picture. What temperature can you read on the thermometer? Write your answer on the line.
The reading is -1 °C
